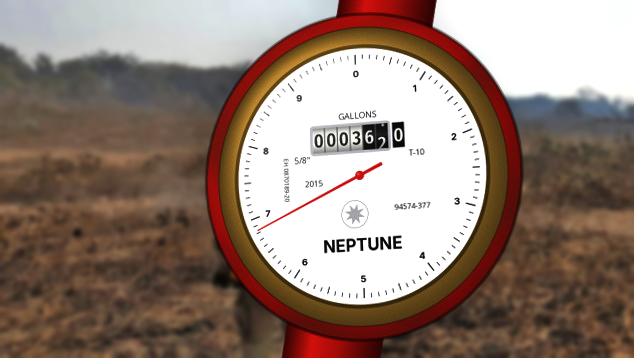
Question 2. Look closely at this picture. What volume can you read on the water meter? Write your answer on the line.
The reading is 3616.8 gal
